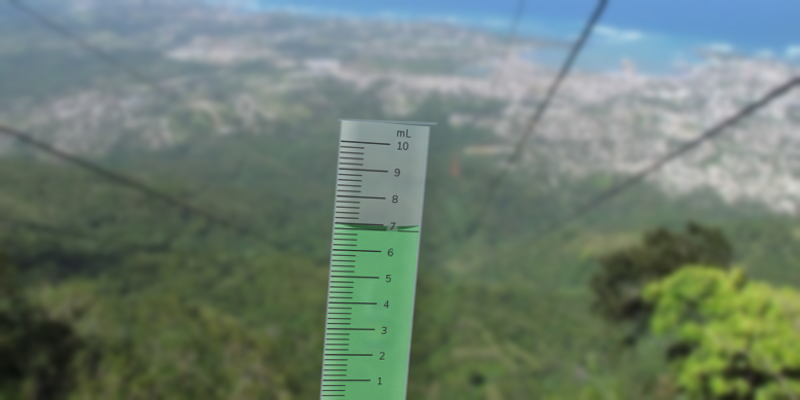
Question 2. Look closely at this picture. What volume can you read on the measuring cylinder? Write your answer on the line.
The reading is 6.8 mL
